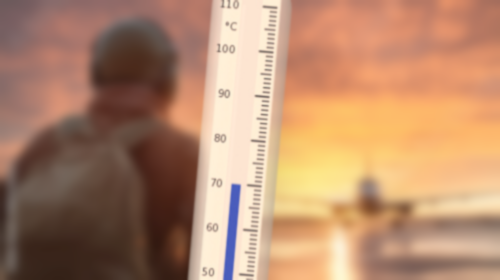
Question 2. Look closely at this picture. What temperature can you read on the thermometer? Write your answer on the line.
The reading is 70 °C
